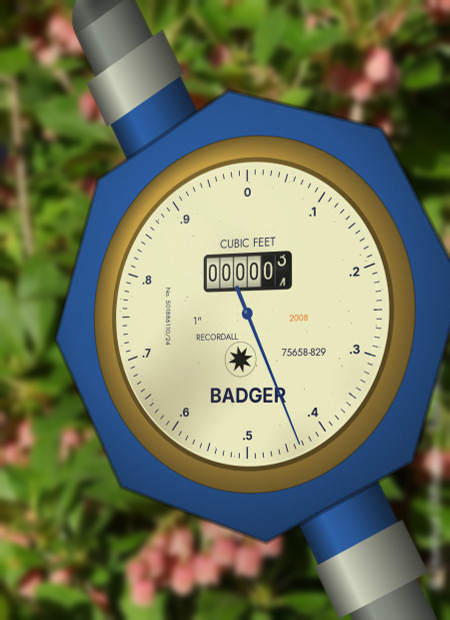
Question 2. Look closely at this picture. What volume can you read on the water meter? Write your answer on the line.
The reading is 3.43 ft³
